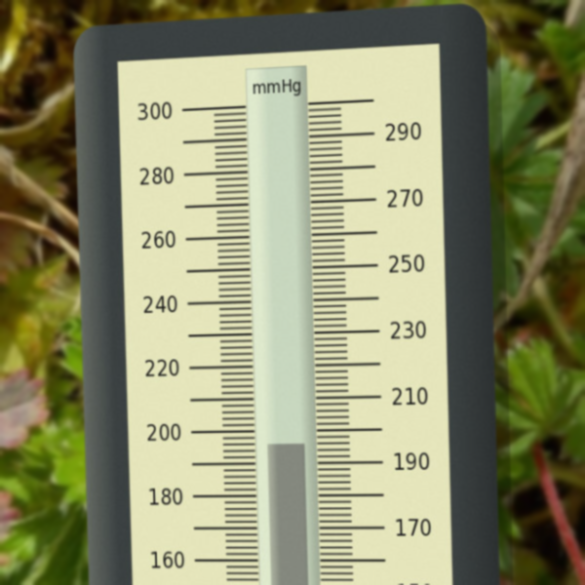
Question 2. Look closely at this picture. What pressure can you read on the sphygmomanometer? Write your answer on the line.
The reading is 196 mmHg
